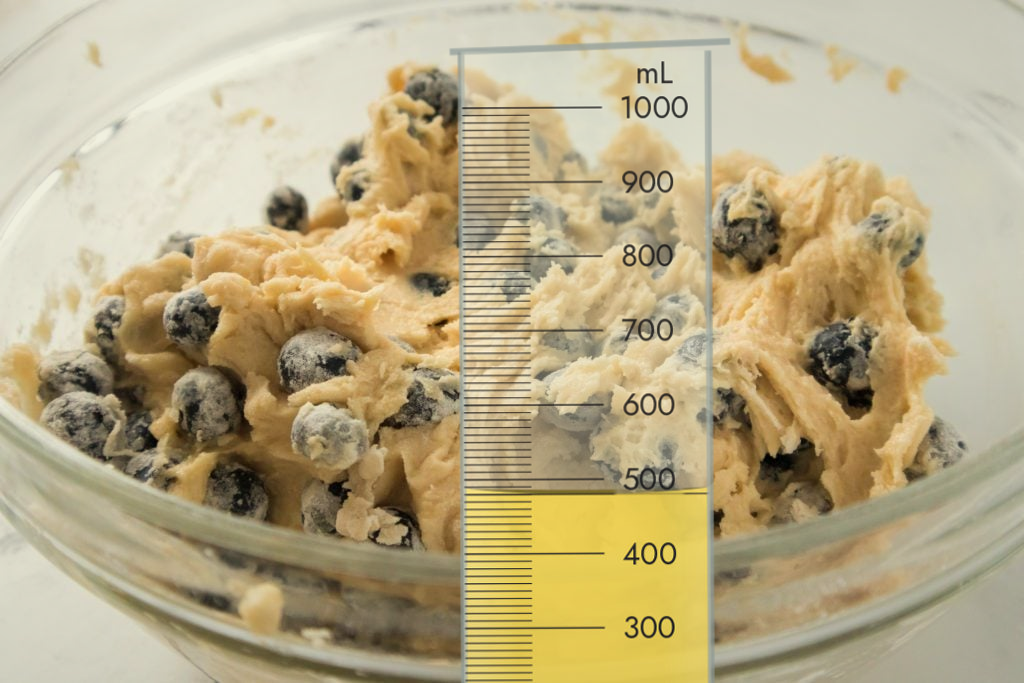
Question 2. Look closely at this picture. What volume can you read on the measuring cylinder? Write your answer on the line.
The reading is 480 mL
